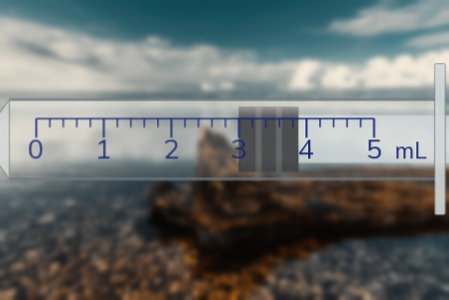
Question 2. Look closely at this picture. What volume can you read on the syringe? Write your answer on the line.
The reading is 3 mL
